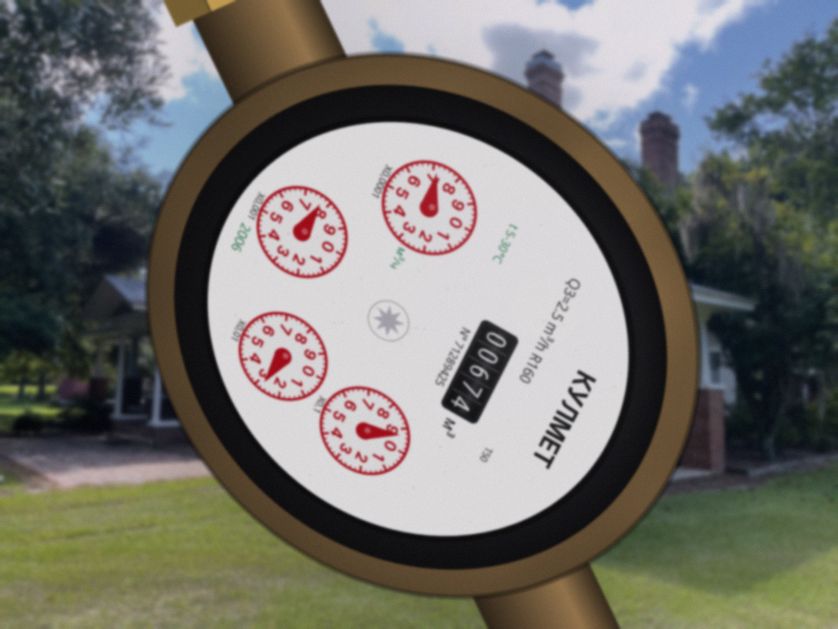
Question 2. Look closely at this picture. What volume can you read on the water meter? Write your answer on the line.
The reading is 673.9277 m³
